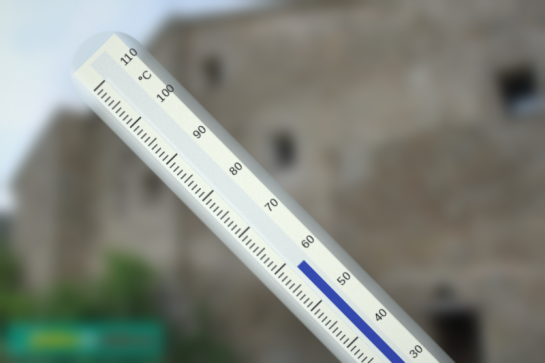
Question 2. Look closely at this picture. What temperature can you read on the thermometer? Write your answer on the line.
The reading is 58 °C
